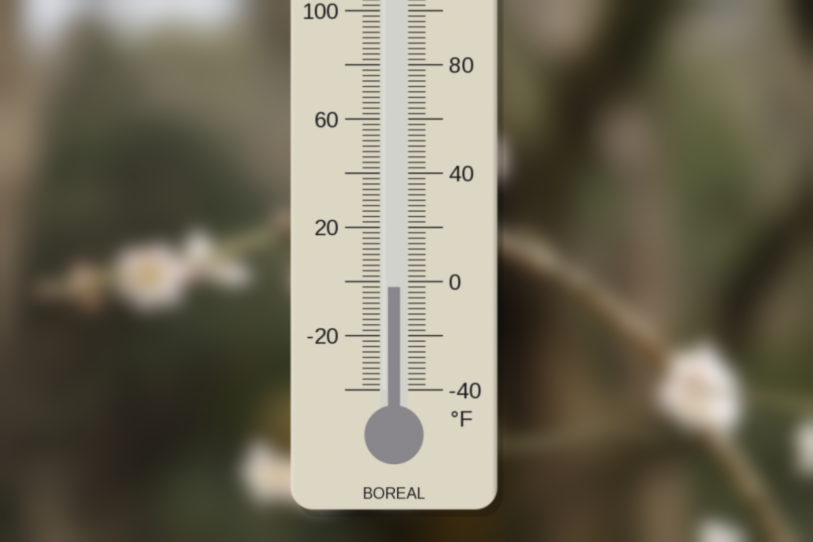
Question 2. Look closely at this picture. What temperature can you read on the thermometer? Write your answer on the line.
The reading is -2 °F
